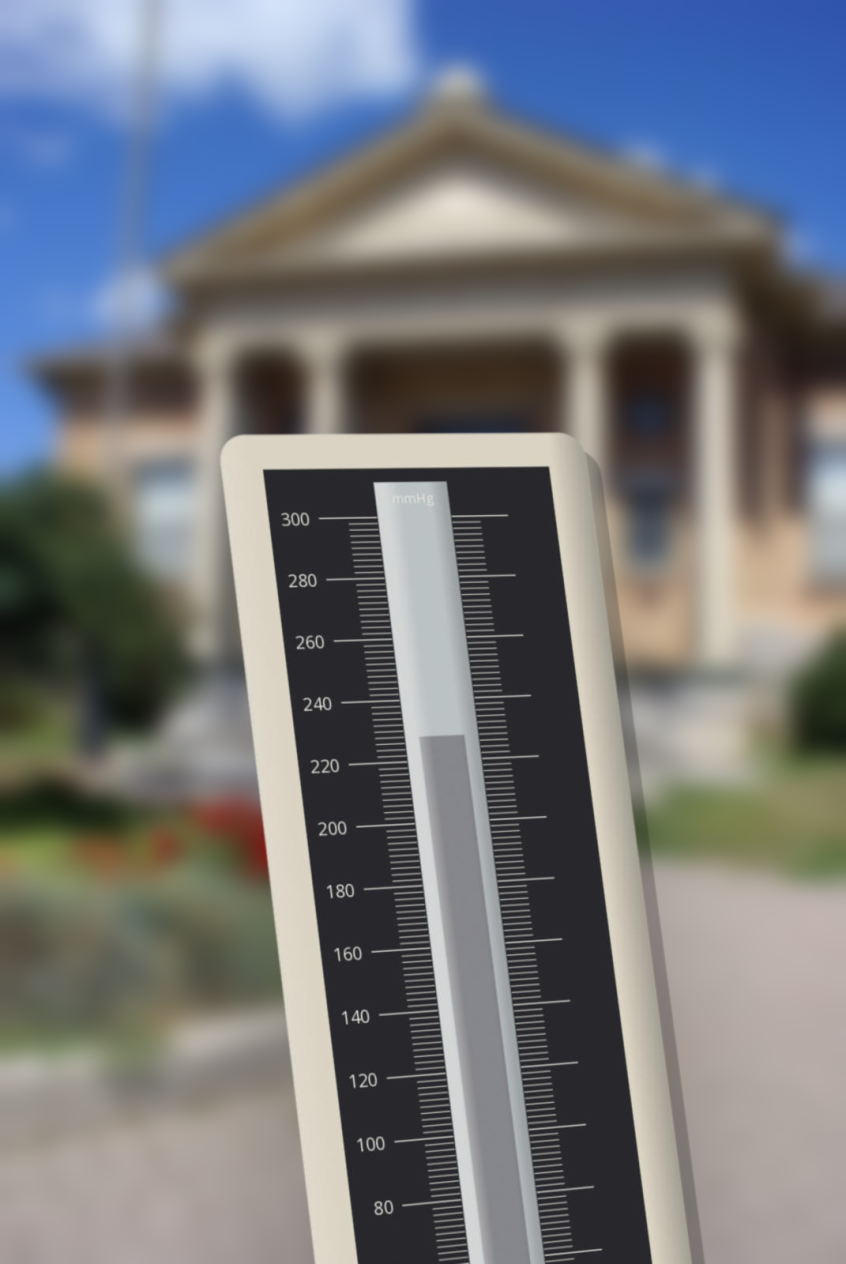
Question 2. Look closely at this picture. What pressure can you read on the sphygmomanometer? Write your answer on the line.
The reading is 228 mmHg
